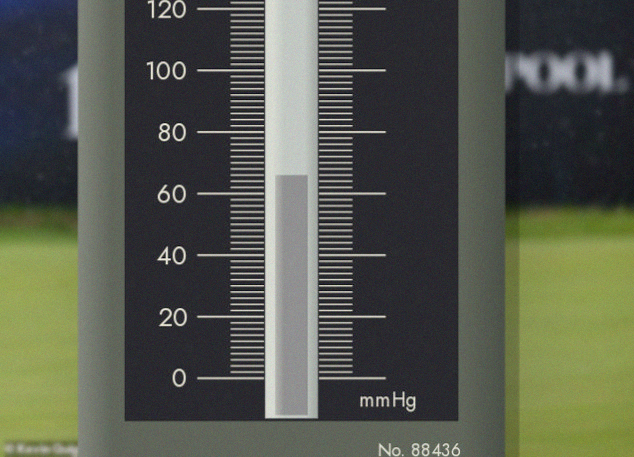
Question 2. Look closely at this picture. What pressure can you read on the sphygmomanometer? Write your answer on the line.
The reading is 66 mmHg
